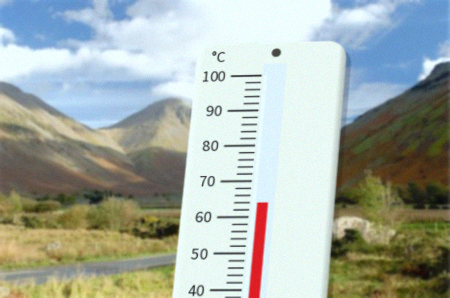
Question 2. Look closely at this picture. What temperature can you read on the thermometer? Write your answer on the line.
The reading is 64 °C
